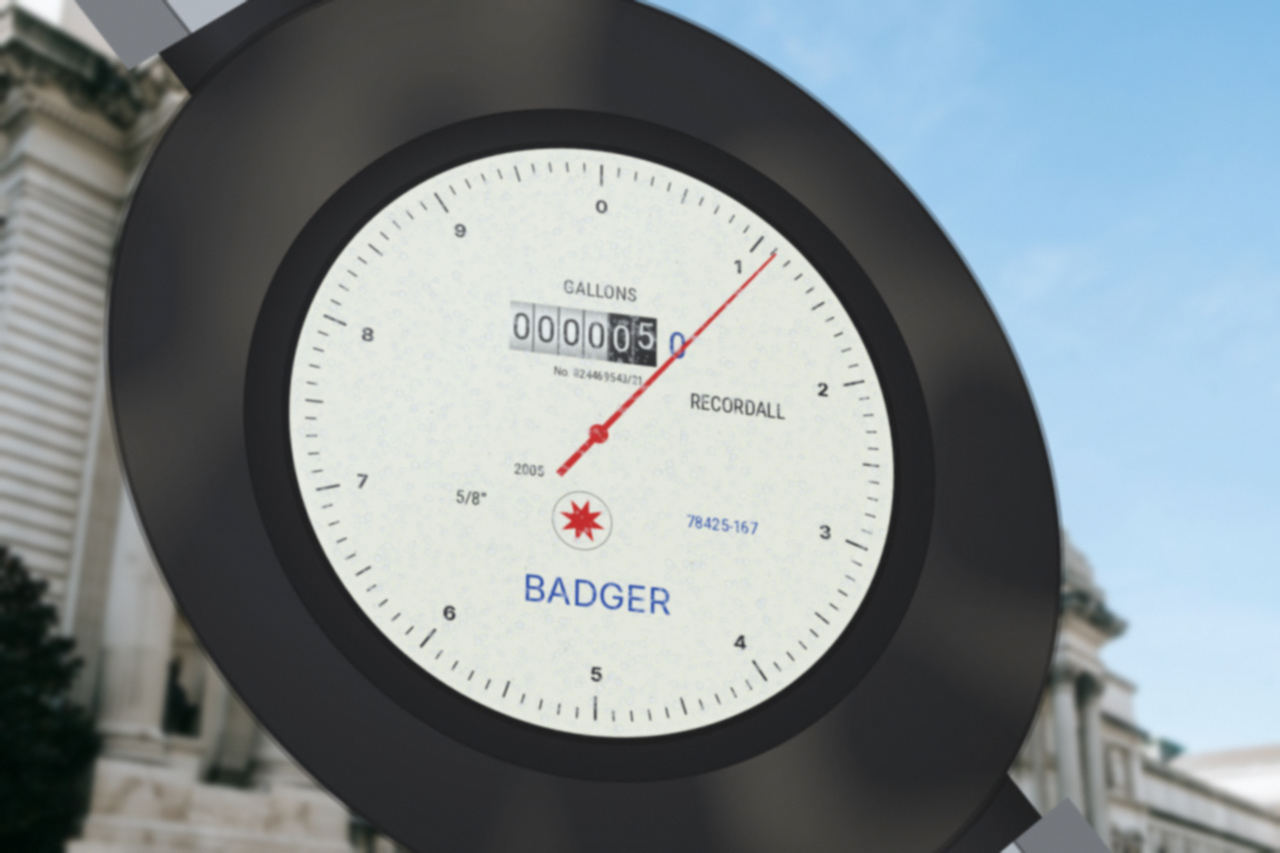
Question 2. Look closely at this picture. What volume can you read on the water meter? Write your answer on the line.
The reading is 51.1 gal
